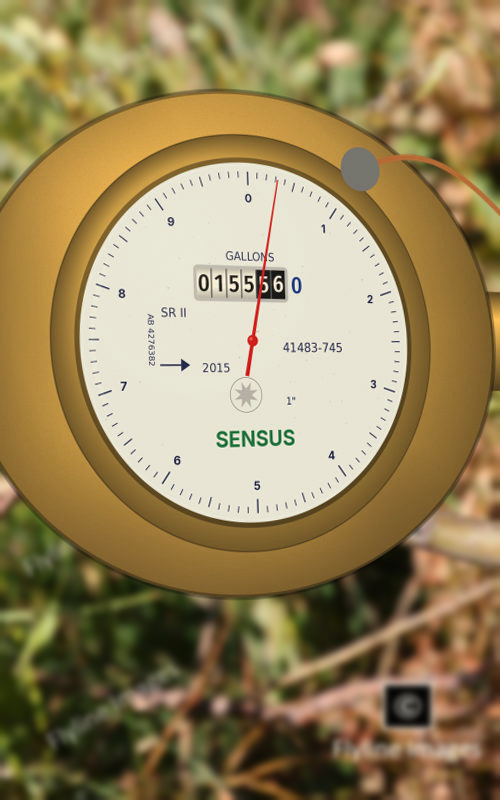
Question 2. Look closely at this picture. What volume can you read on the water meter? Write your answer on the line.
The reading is 155560.3 gal
